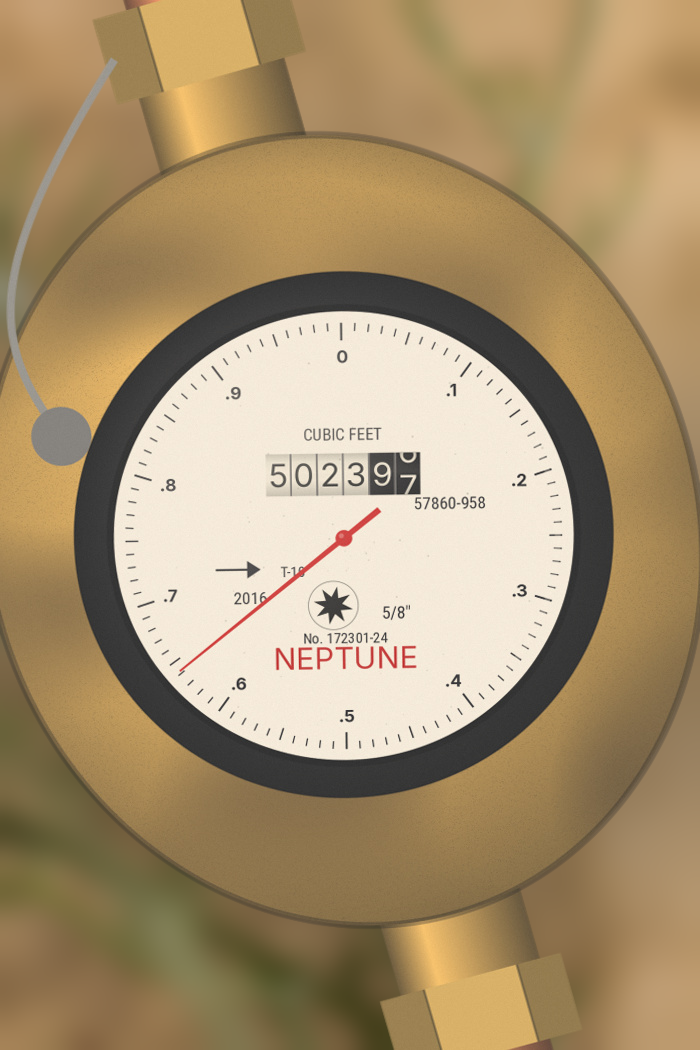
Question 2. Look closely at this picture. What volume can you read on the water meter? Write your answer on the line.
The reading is 502396.64 ft³
